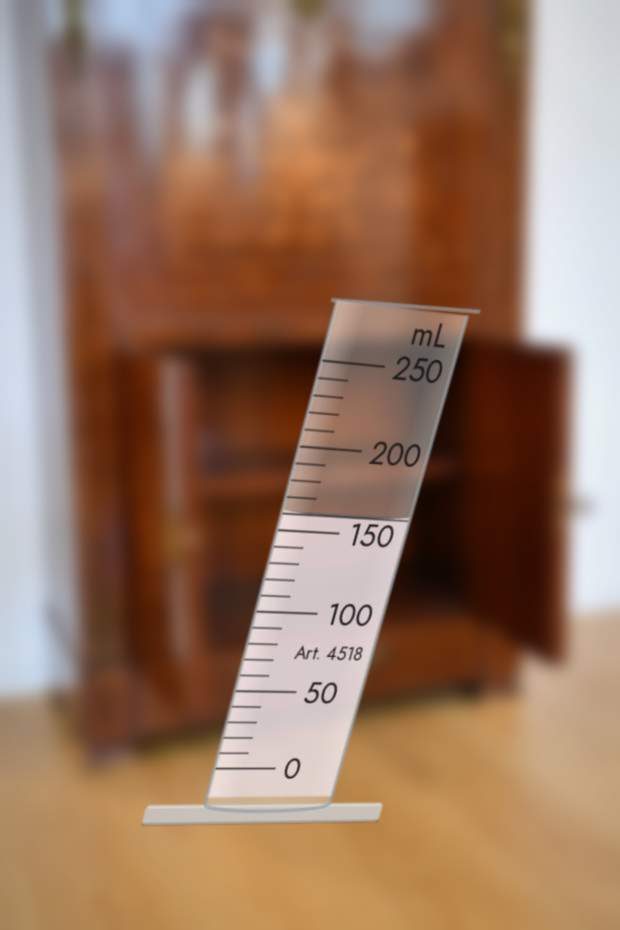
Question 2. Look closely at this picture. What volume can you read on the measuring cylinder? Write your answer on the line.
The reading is 160 mL
